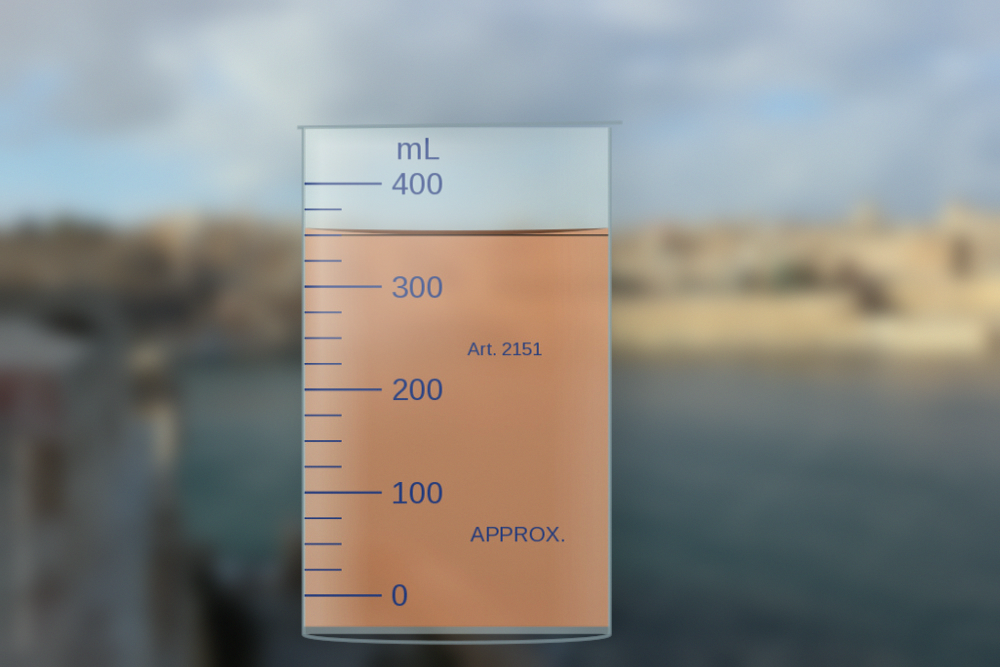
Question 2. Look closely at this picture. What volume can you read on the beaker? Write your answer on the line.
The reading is 350 mL
